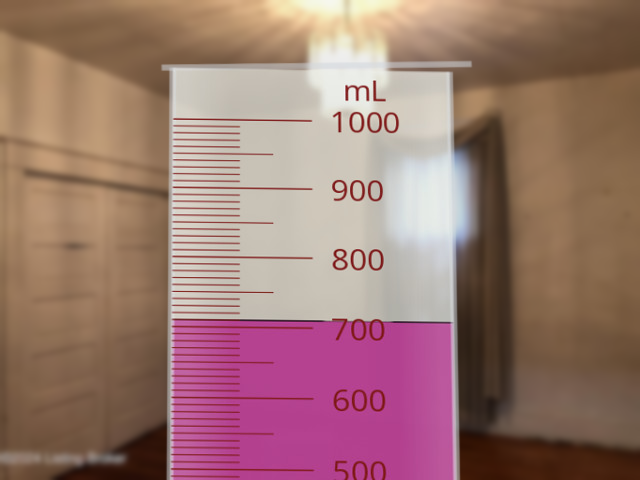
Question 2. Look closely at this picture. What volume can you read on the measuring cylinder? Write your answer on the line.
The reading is 710 mL
